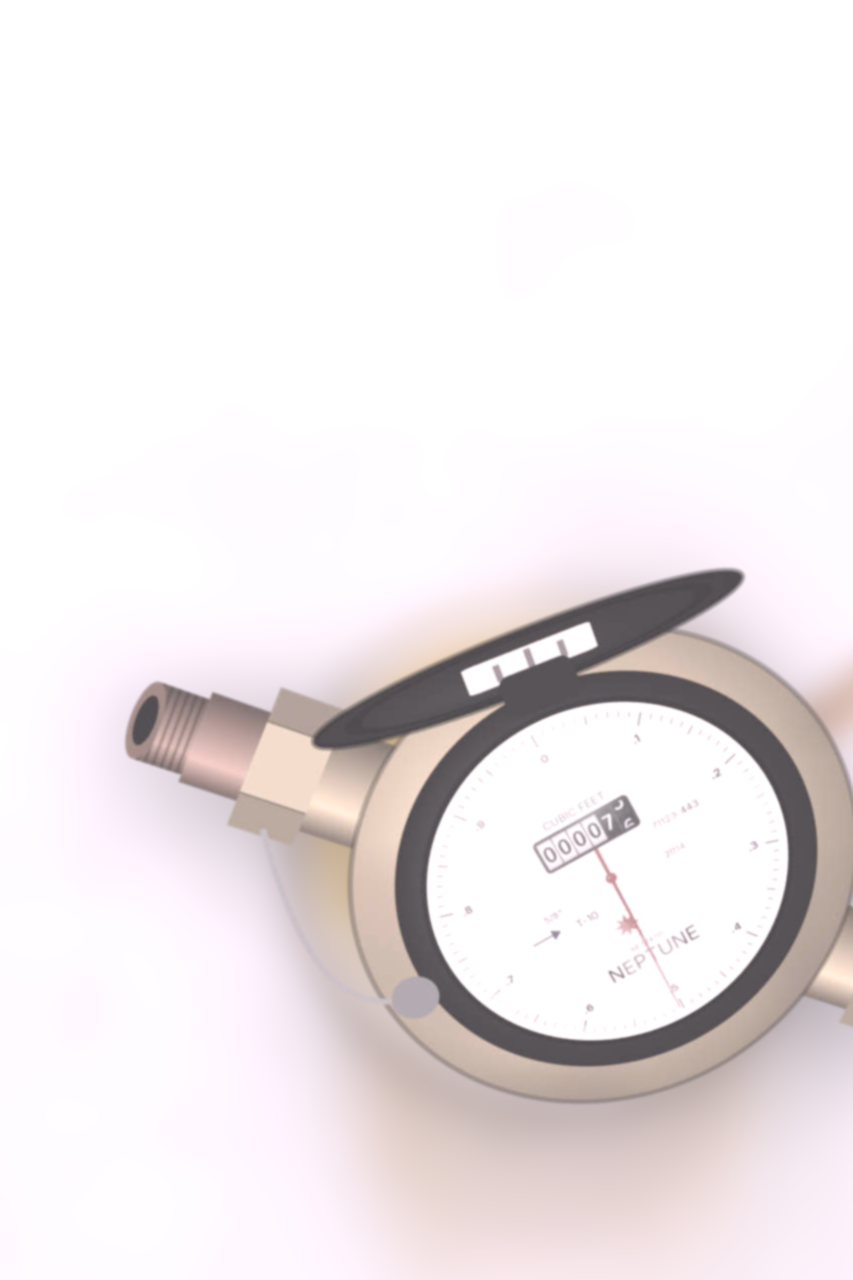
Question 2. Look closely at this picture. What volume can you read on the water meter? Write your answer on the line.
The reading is 75.50 ft³
